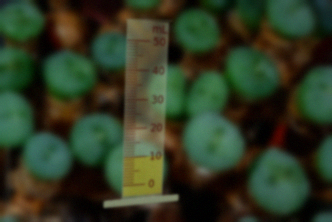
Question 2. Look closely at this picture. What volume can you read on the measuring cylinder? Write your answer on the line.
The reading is 10 mL
